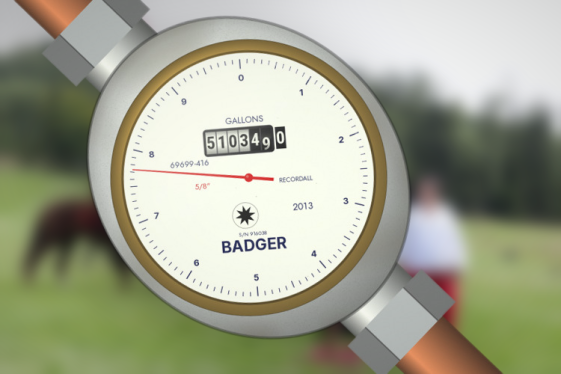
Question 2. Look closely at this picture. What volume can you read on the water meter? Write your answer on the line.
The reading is 5103487.7 gal
